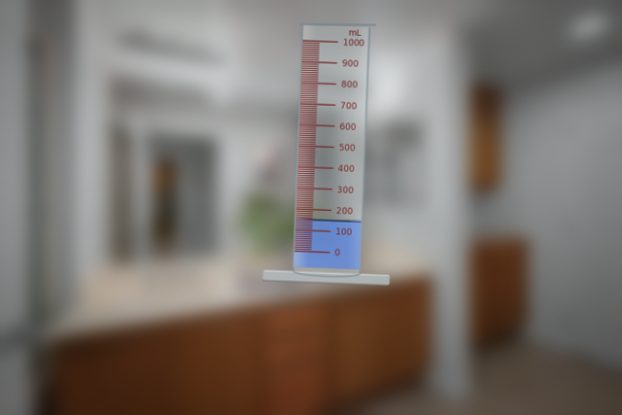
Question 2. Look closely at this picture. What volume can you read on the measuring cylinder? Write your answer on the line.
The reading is 150 mL
